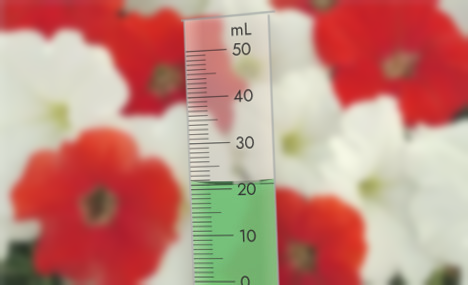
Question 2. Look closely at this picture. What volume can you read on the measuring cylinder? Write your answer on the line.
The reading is 21 mL
